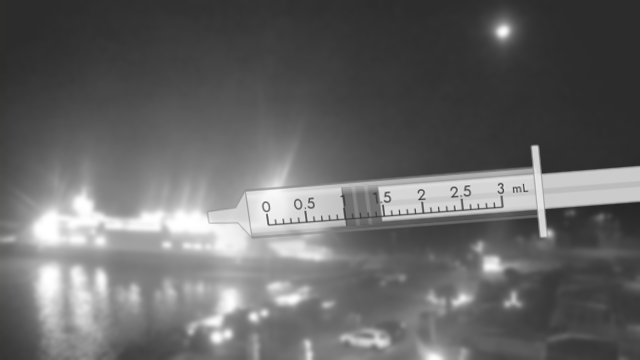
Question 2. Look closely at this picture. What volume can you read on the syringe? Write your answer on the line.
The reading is 1 mL
